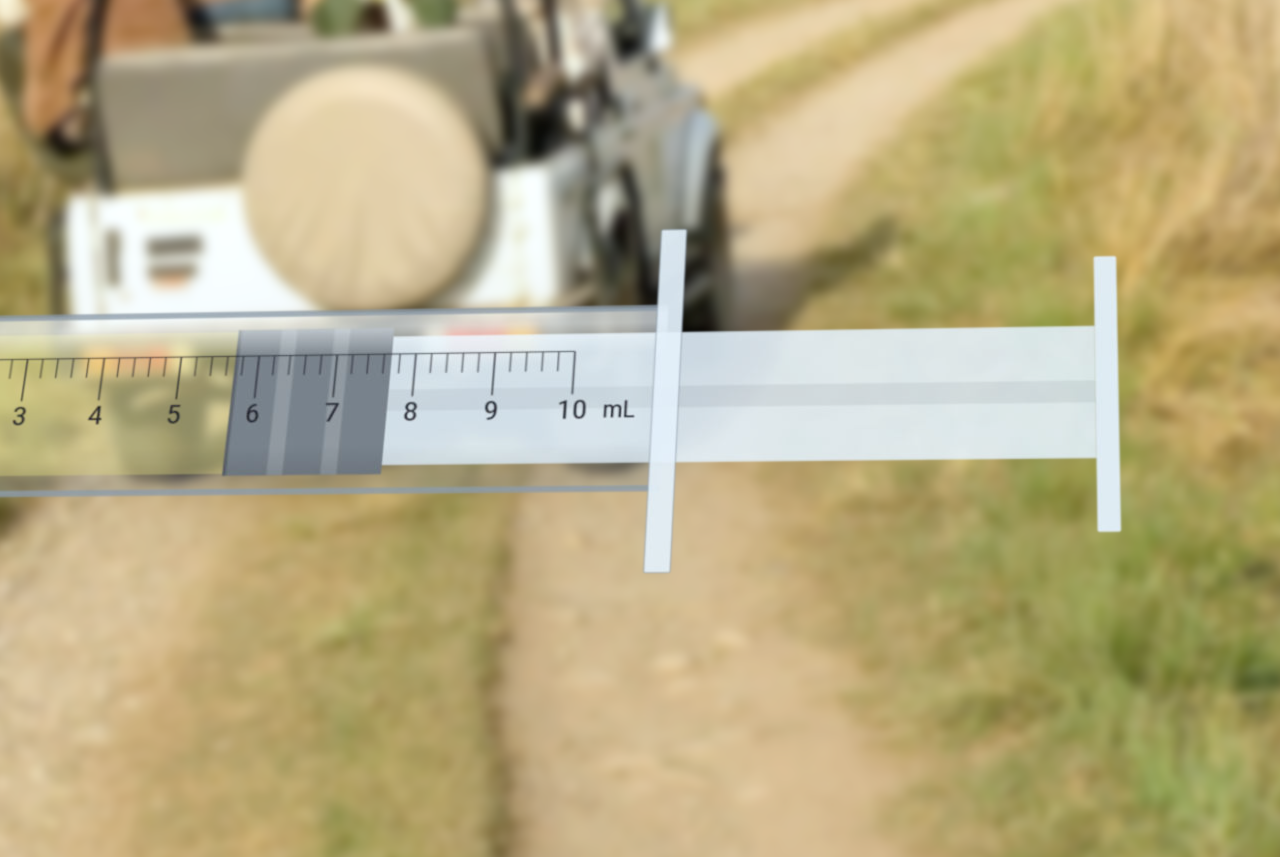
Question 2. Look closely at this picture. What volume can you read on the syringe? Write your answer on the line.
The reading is 5.7 mL
